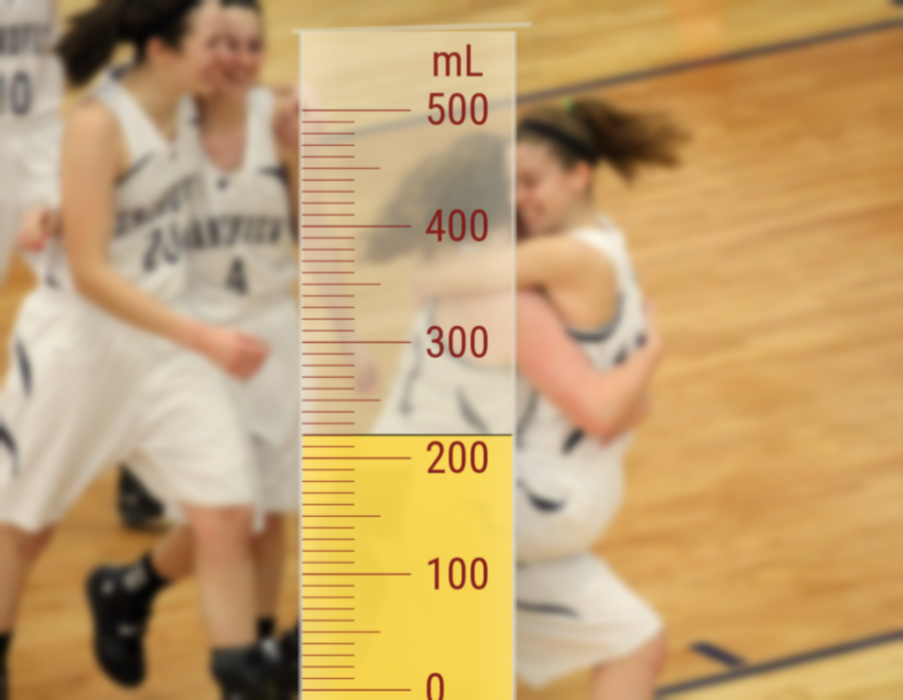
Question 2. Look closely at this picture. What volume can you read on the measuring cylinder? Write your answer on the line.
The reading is 220 mL
